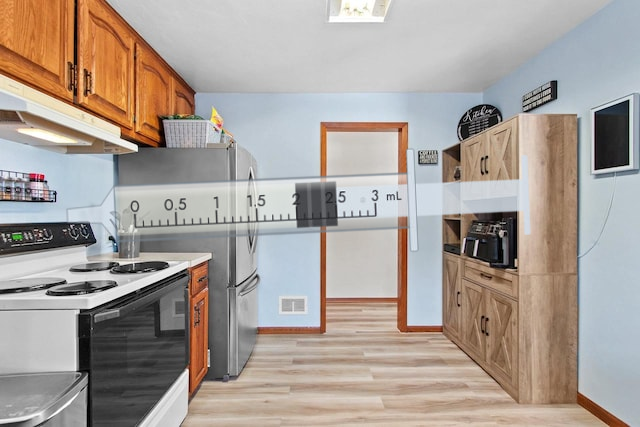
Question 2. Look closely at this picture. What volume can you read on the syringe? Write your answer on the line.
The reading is 2 mL
